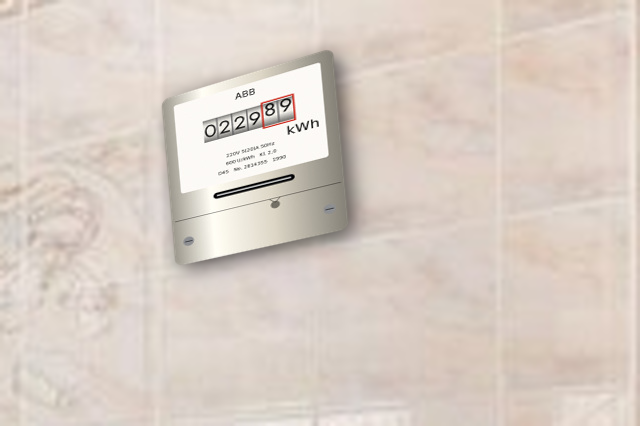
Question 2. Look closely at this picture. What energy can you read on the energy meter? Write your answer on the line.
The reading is 229.89 kWh
